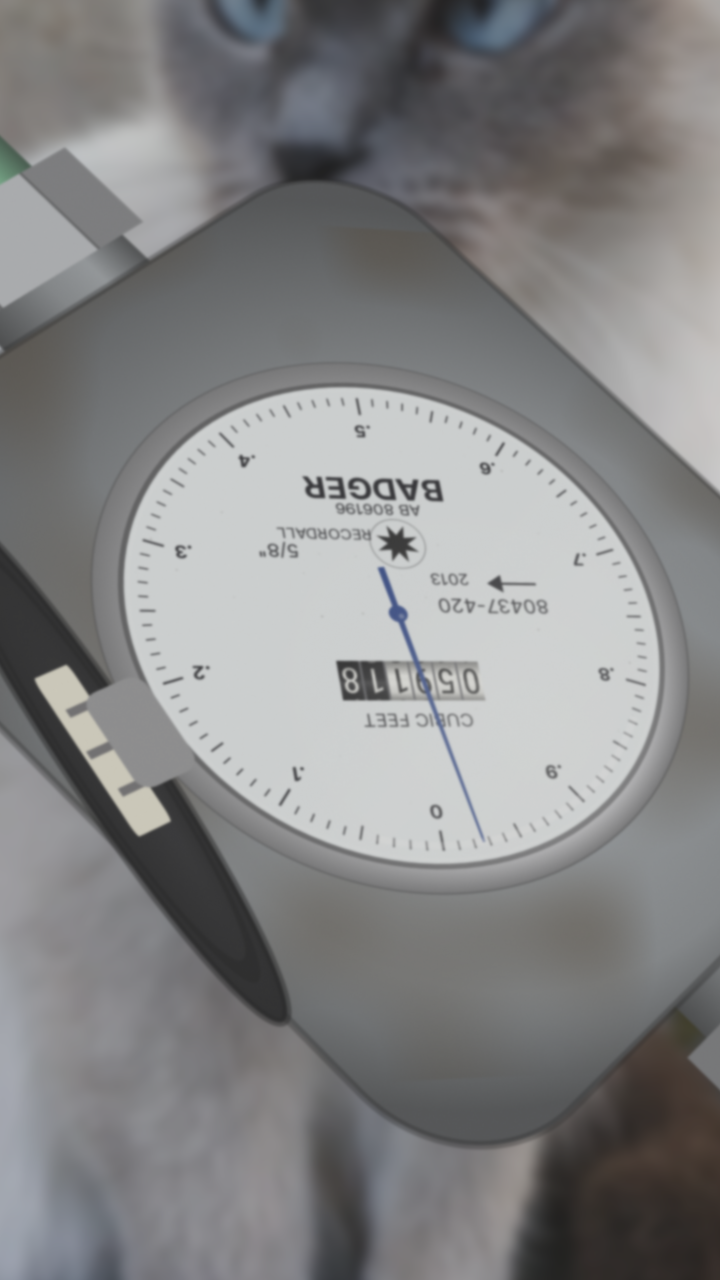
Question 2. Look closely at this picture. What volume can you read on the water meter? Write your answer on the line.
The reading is 59117.97 ft³
